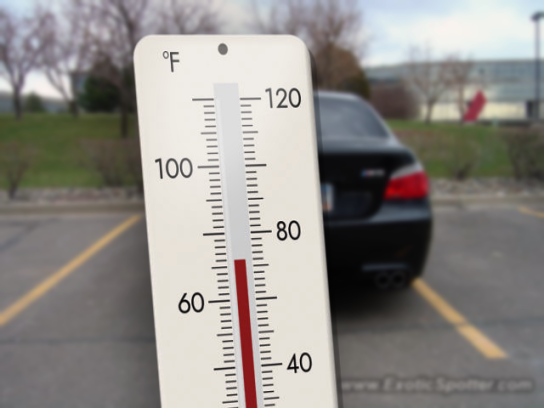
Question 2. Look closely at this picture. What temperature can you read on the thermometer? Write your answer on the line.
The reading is 72 °F
